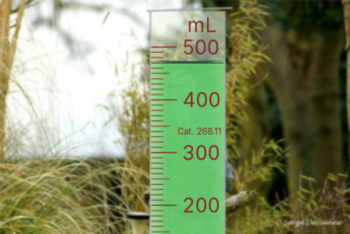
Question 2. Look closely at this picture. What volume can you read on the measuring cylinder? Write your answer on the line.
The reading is 470 mL
